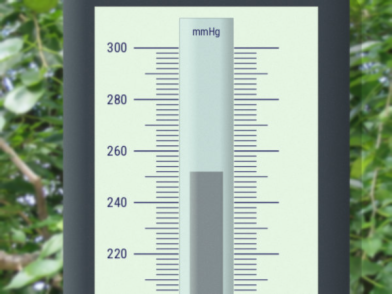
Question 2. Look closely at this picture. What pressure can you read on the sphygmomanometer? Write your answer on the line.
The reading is 252 mmHg
